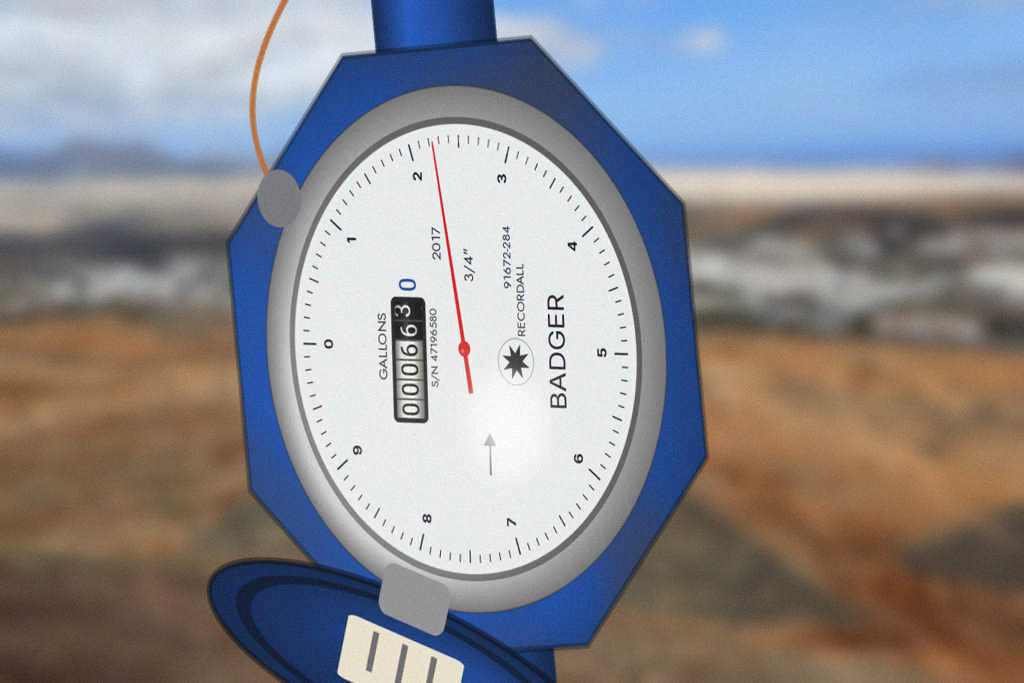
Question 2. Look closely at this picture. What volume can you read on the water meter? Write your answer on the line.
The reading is 6632.2 gal
